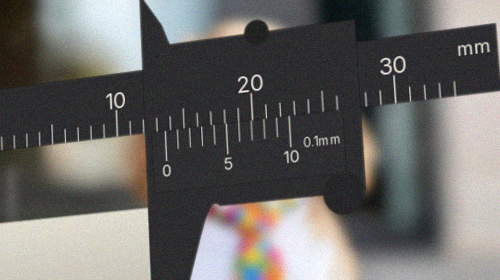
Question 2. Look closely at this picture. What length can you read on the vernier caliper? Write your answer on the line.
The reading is 13.6 mm
